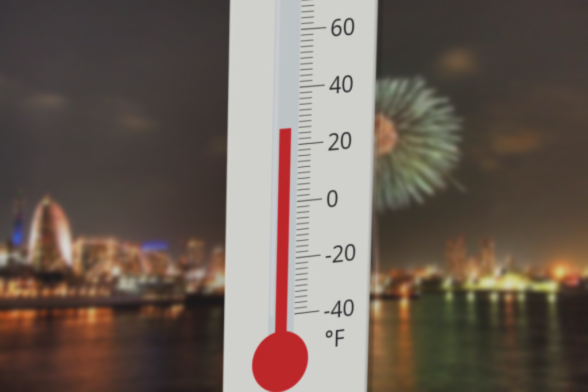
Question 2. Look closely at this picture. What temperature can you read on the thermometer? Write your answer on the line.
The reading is 26 °F
